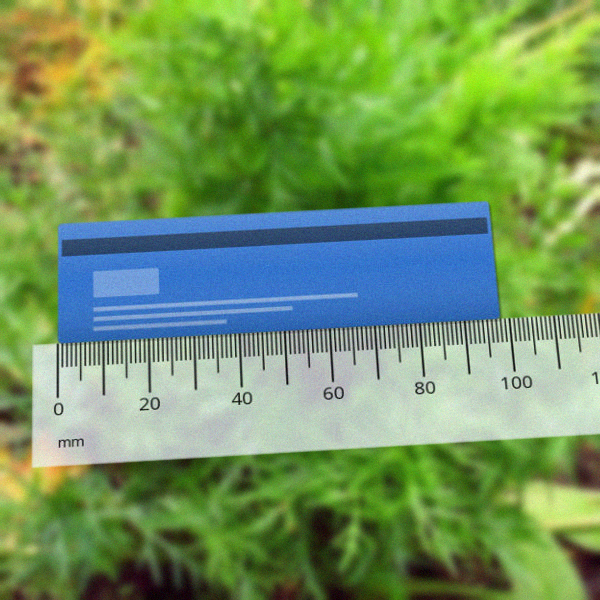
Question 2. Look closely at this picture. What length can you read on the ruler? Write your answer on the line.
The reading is 98 mm
